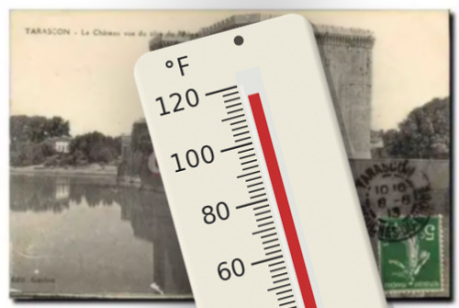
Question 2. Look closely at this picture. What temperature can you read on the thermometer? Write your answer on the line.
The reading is 116 °F
